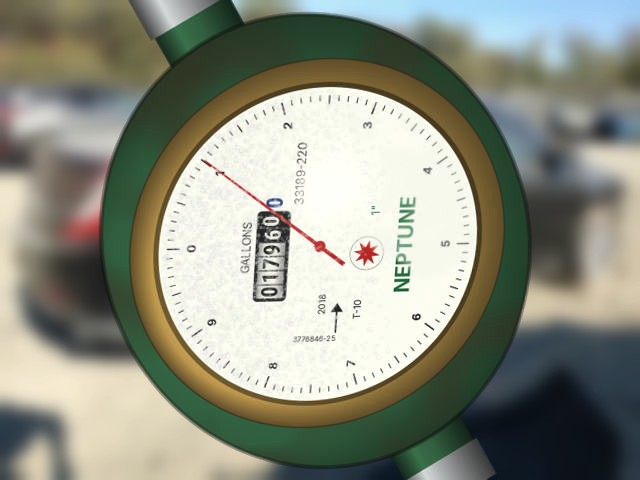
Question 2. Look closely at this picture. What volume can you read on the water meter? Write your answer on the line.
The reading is 179601.0 gal
